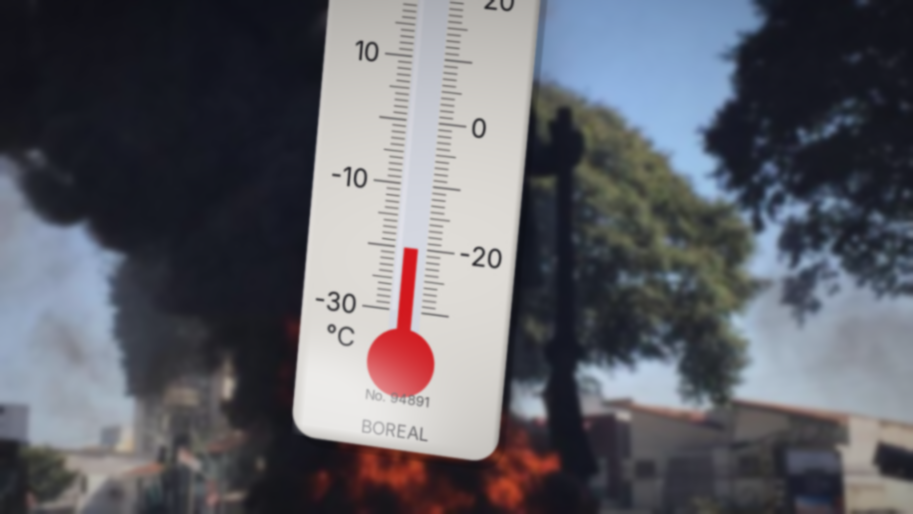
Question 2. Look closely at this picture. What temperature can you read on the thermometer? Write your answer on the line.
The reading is -20 °C
